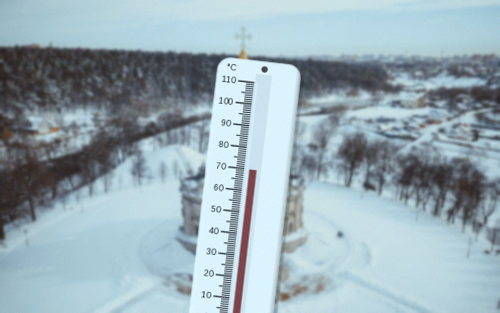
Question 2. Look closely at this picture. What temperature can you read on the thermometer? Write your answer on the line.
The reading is 70 °C
